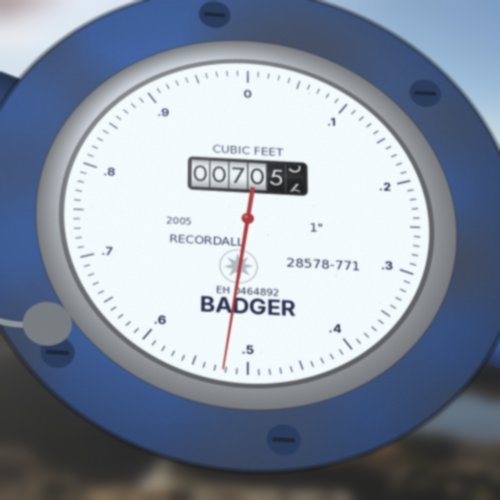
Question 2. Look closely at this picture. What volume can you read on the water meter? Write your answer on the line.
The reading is 7055.52 ft³
